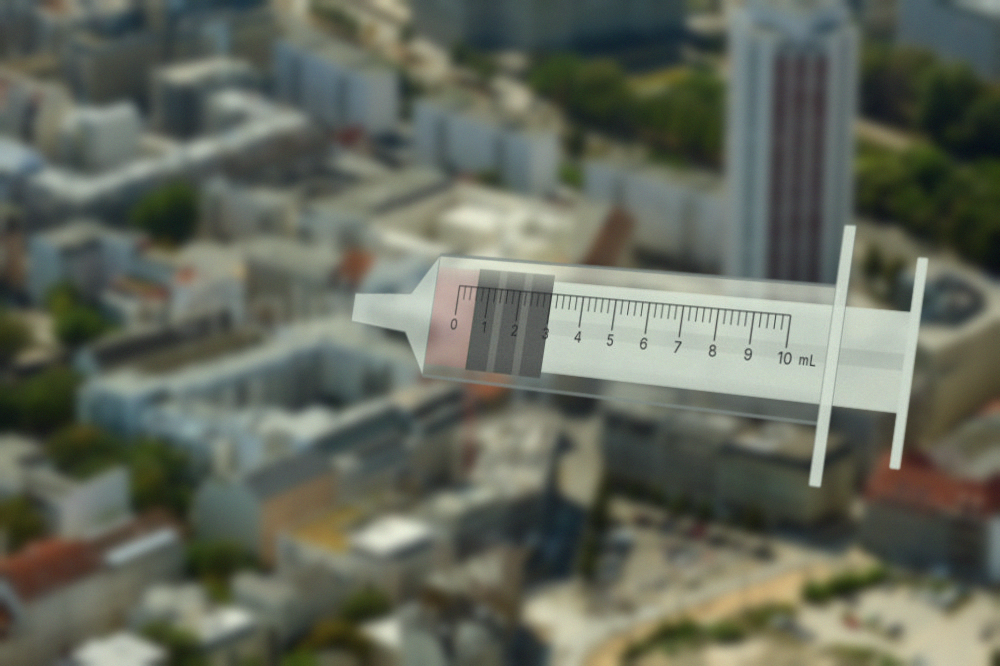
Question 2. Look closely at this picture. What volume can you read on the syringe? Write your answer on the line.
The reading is 0.6 mL
